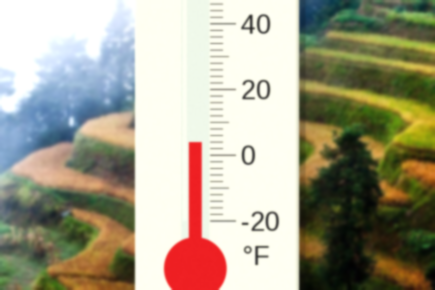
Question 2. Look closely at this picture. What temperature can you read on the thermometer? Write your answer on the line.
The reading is 4 °F
